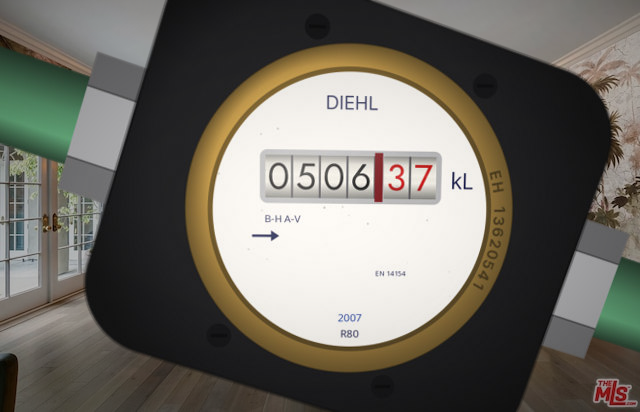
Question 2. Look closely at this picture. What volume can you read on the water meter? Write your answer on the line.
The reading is 506.37 kL
